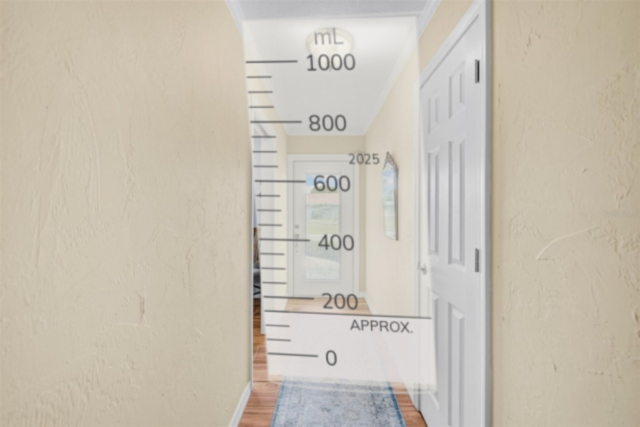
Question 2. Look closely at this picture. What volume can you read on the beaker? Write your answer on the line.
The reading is 150 mL
